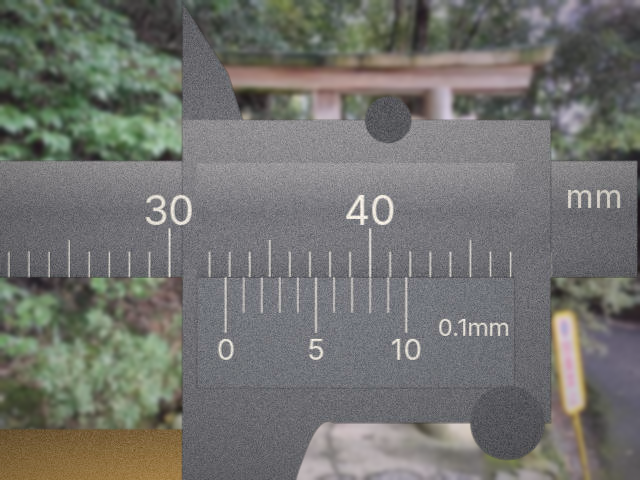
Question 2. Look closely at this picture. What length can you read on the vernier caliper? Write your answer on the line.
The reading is 32.8 mm
